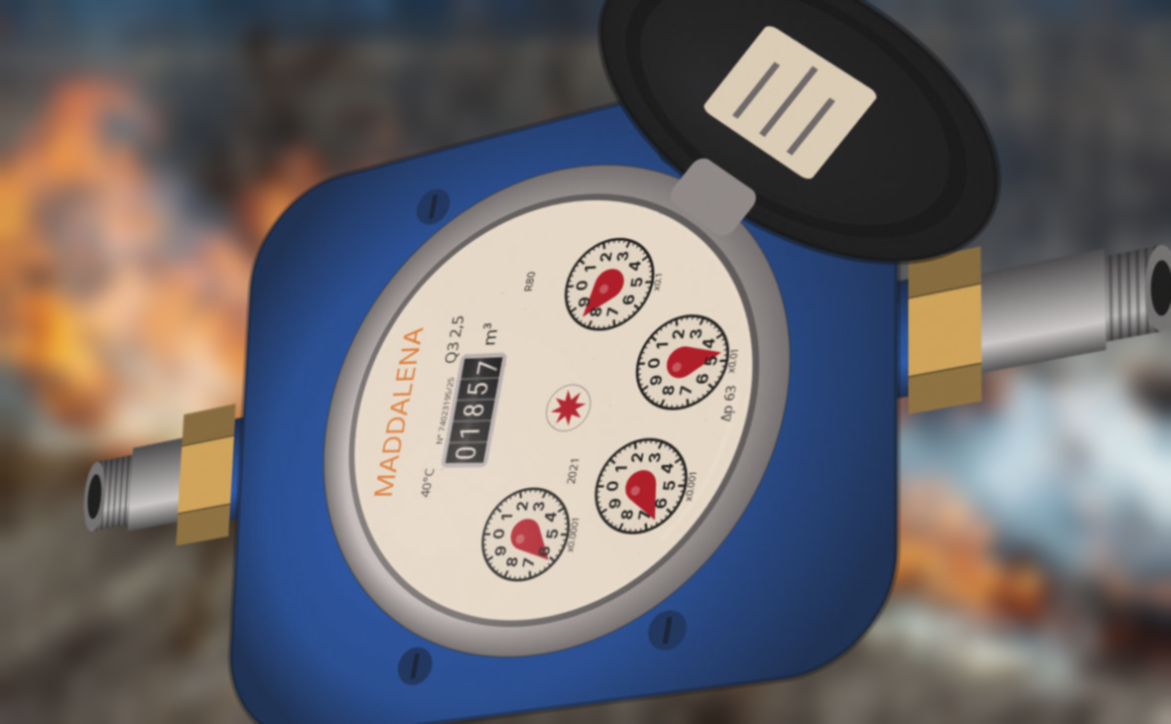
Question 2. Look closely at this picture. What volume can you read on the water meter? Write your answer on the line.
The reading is 1856.8466 m³
